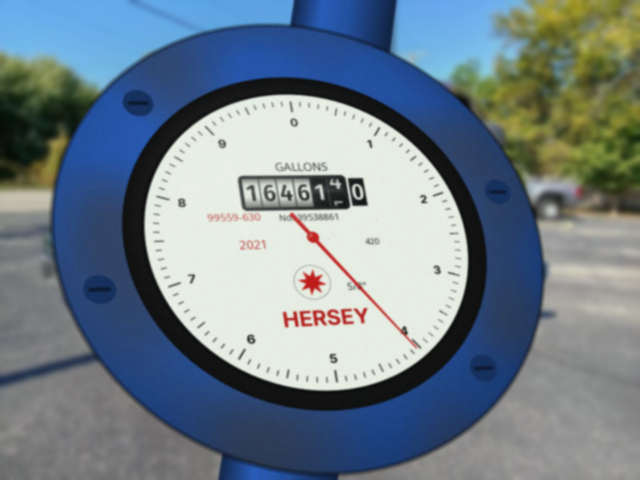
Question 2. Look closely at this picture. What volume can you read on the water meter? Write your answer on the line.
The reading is 1646144.0 gal
